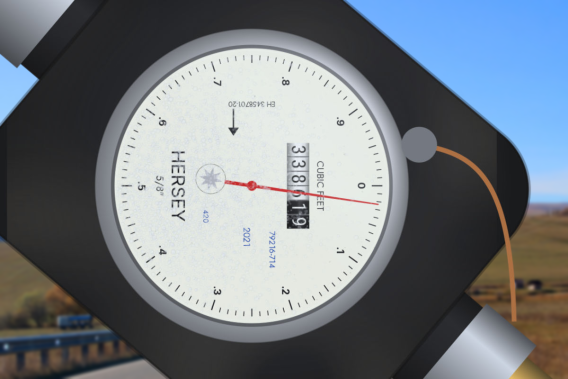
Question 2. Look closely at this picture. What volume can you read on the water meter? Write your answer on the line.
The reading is 338619.02 ft³
